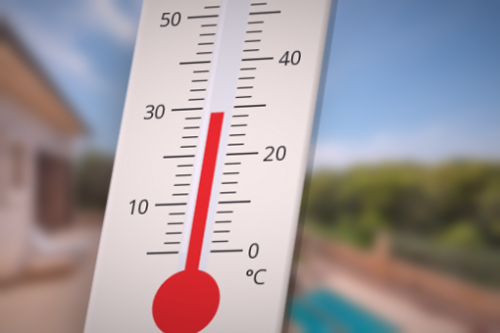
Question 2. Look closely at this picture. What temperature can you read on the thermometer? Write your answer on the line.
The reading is 29 °C
